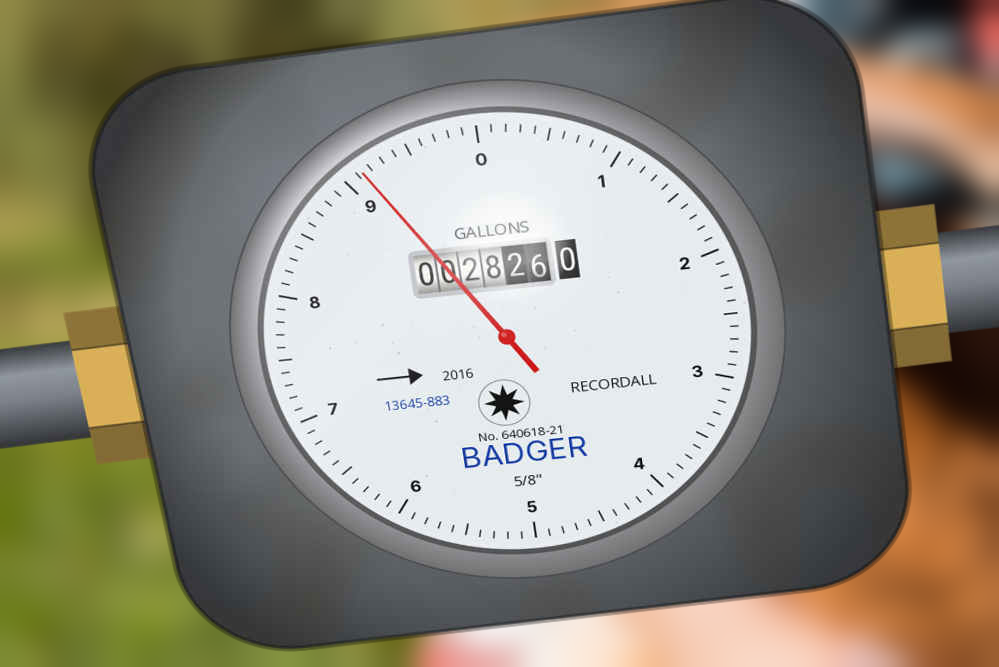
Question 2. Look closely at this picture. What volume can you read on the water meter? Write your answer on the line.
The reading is 28259.1 gal
